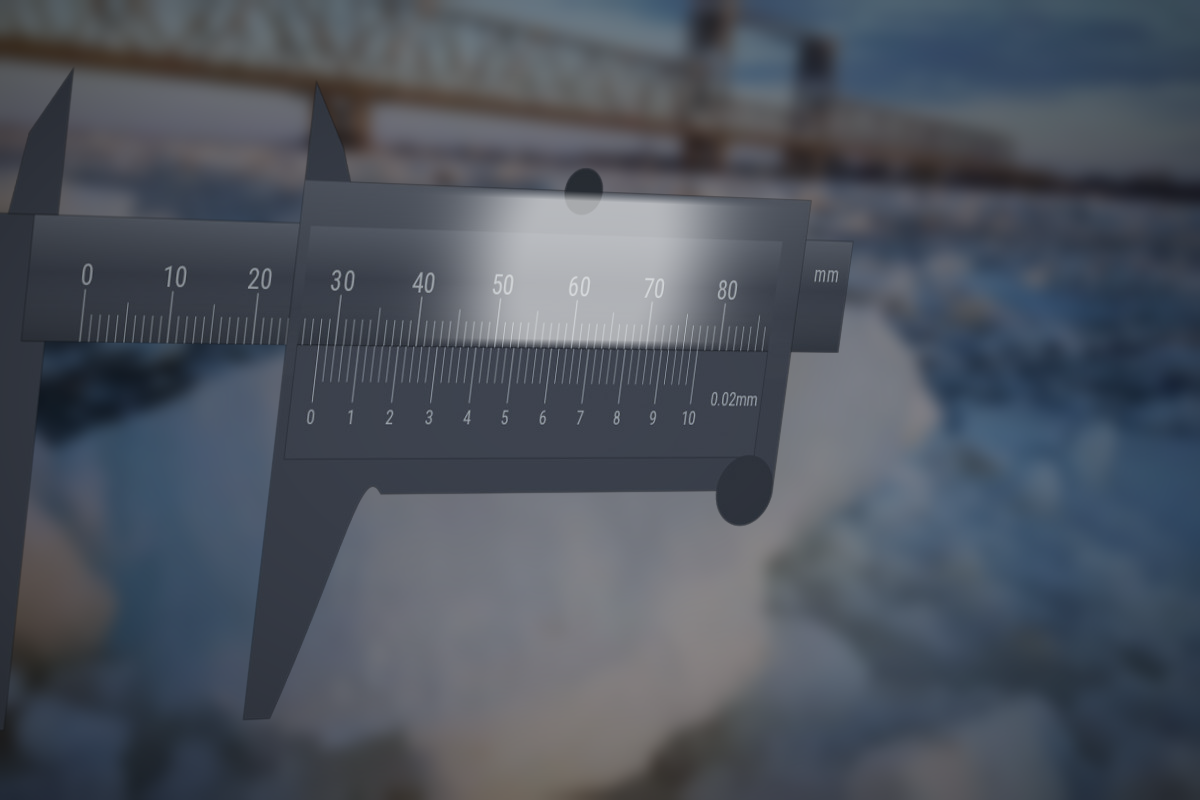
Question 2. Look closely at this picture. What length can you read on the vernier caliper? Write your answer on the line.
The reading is 28.0 mm
